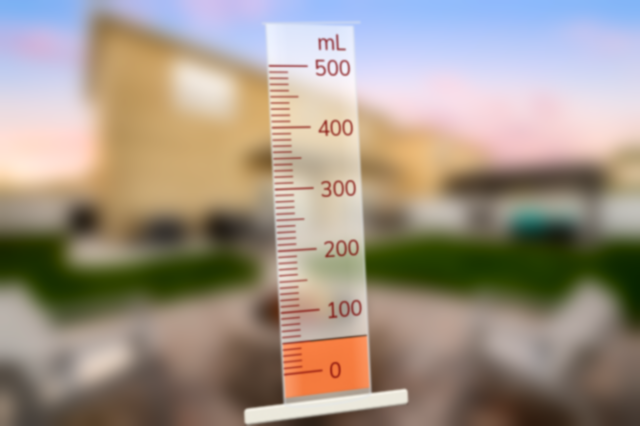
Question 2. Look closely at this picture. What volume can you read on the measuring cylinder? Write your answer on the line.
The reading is 50 mL
